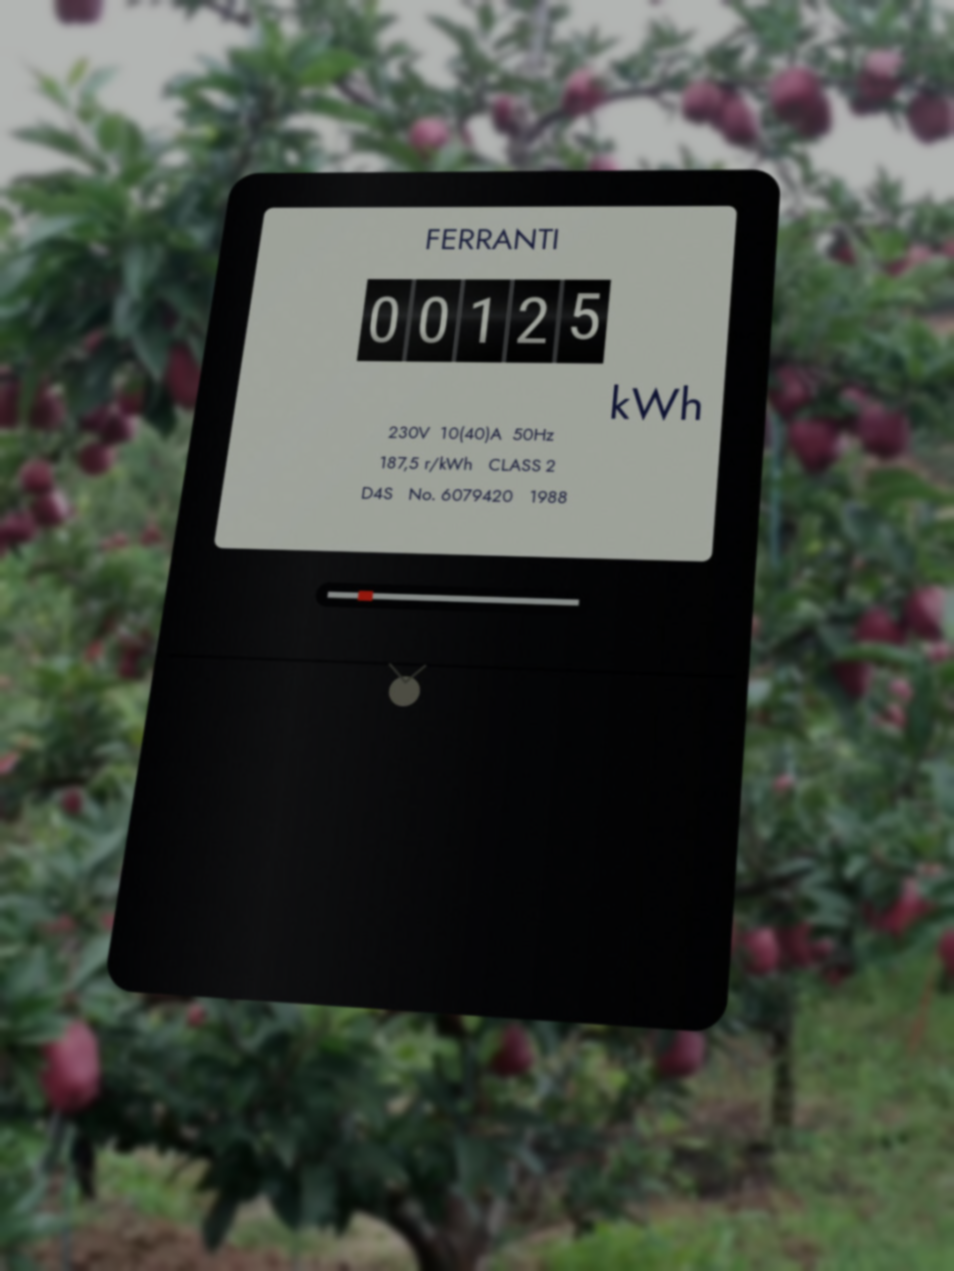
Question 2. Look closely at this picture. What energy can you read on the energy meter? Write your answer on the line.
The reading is 125 kWh
